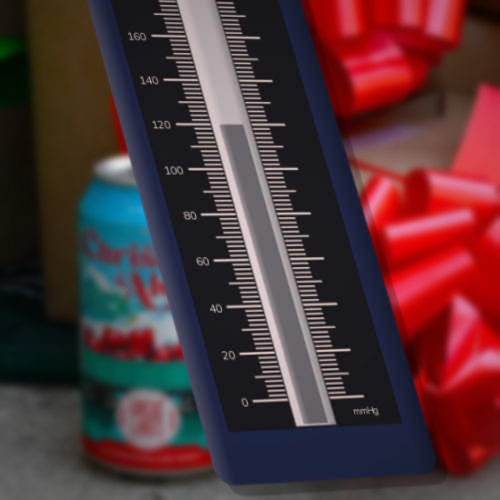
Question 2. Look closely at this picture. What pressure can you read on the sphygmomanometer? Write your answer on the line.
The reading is 120 mmHg
